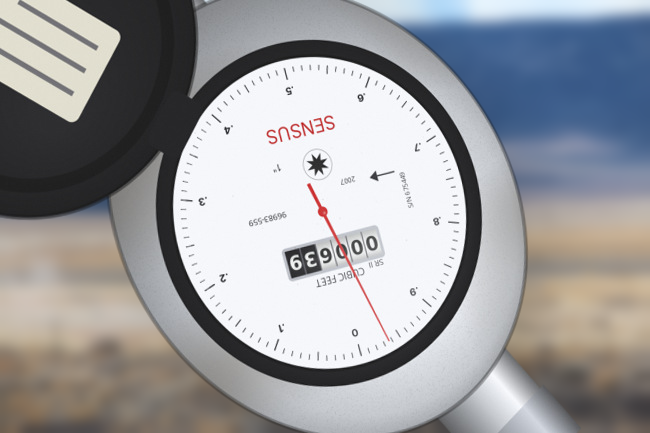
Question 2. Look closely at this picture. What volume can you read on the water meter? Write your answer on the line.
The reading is 638.96 ft³
